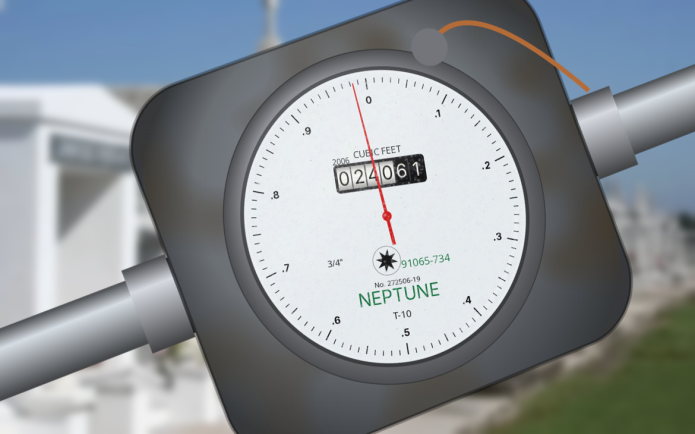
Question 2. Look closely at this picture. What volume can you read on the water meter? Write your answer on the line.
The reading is 24060.98 ft³
